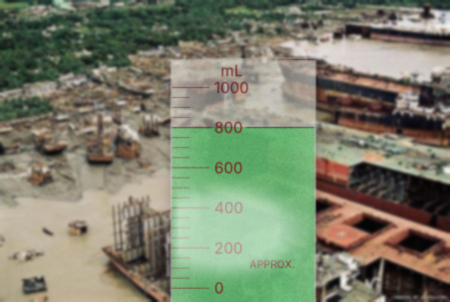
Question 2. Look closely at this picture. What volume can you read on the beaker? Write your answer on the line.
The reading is 800 mL
